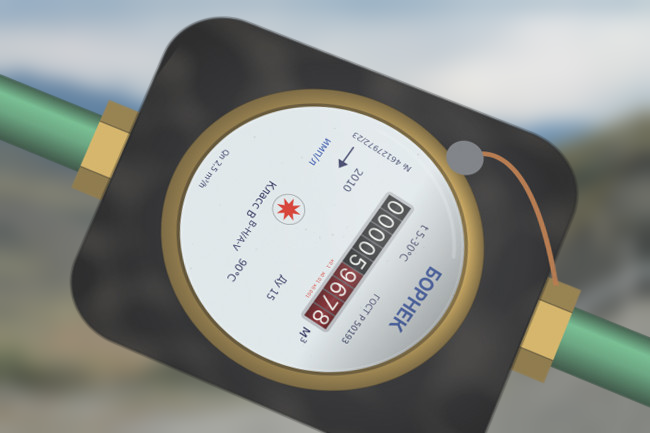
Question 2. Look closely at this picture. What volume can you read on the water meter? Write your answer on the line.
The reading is 5.9678 m³
